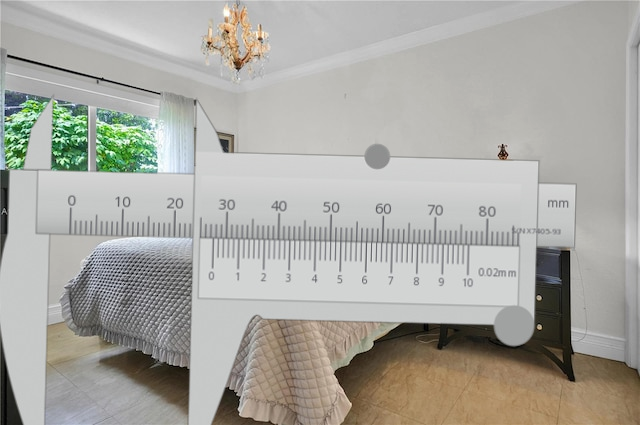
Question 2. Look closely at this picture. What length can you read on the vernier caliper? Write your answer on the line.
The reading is 27.5 mm
